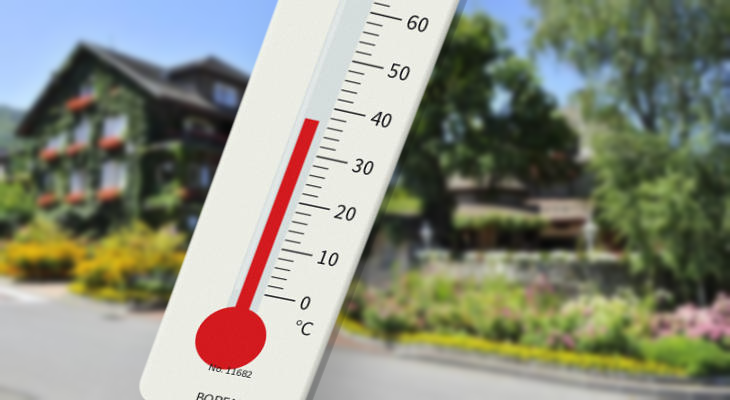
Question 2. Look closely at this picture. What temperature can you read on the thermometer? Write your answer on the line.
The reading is 37 °C
